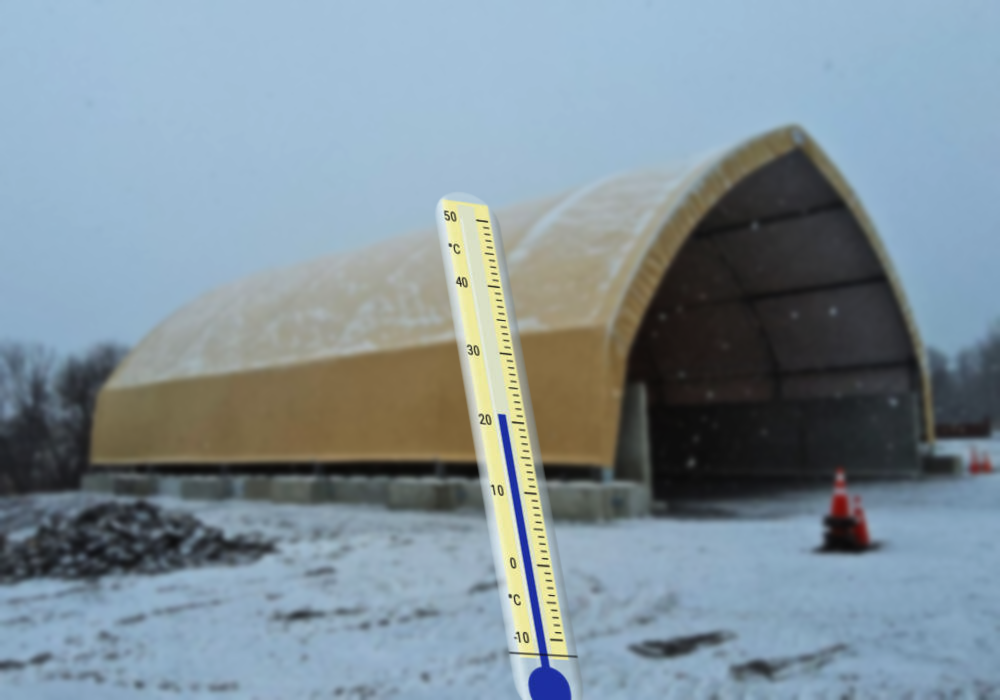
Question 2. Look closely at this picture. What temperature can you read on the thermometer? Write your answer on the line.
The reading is 21 °C
